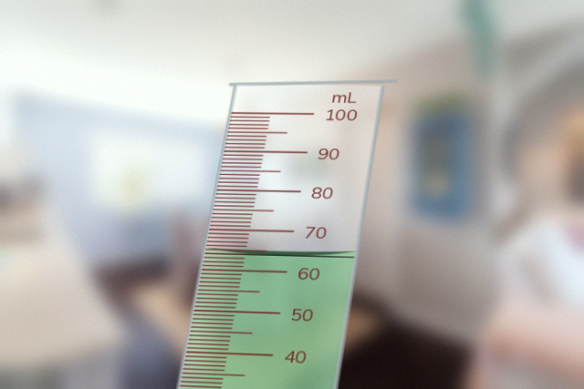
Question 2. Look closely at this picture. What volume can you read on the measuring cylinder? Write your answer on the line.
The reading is 64 mL
